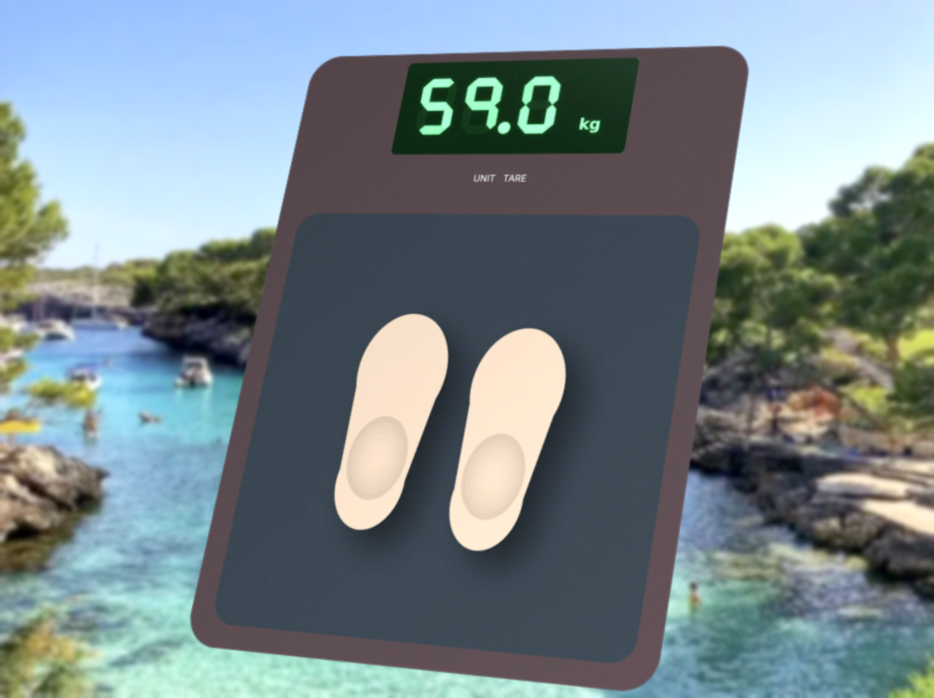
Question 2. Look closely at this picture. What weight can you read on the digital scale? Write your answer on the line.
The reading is 59.0 kg
